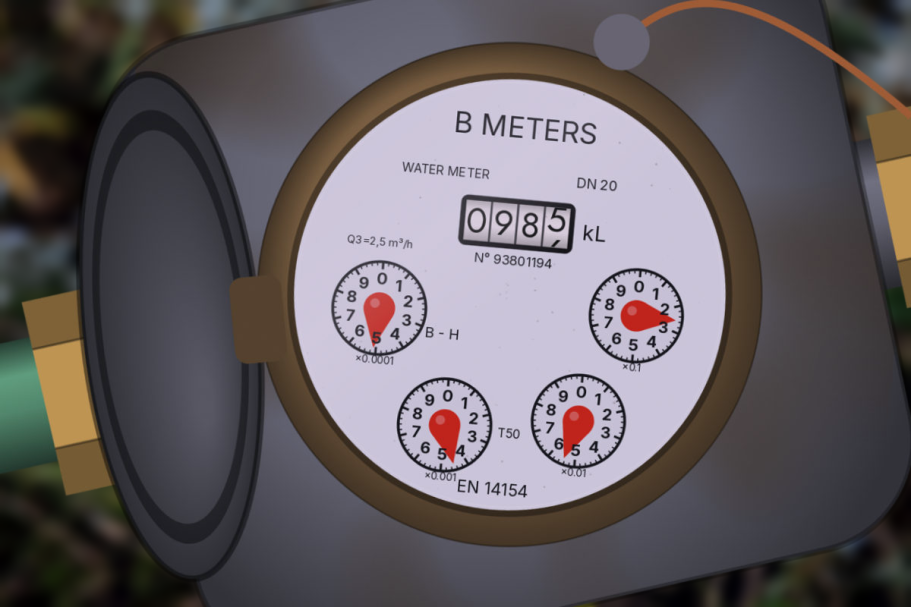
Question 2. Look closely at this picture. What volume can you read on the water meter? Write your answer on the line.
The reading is 985.2545 kL
